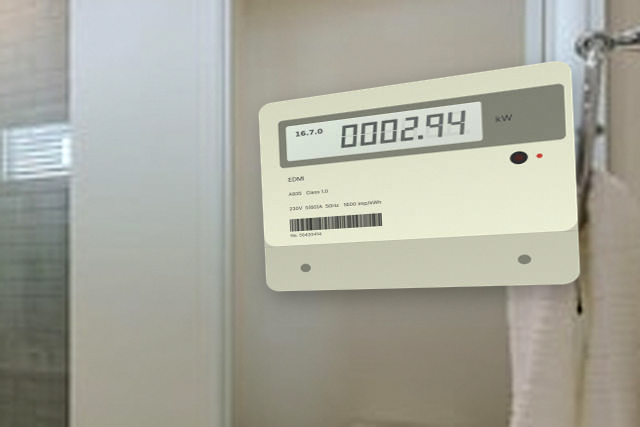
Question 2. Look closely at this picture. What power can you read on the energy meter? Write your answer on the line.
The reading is 2.94 kW
